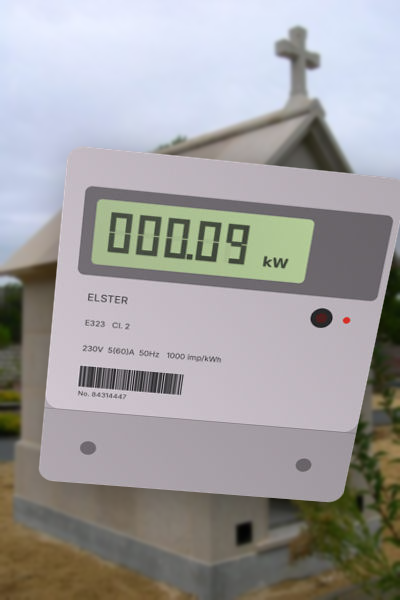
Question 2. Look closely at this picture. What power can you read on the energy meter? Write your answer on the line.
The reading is 0.09 kW
